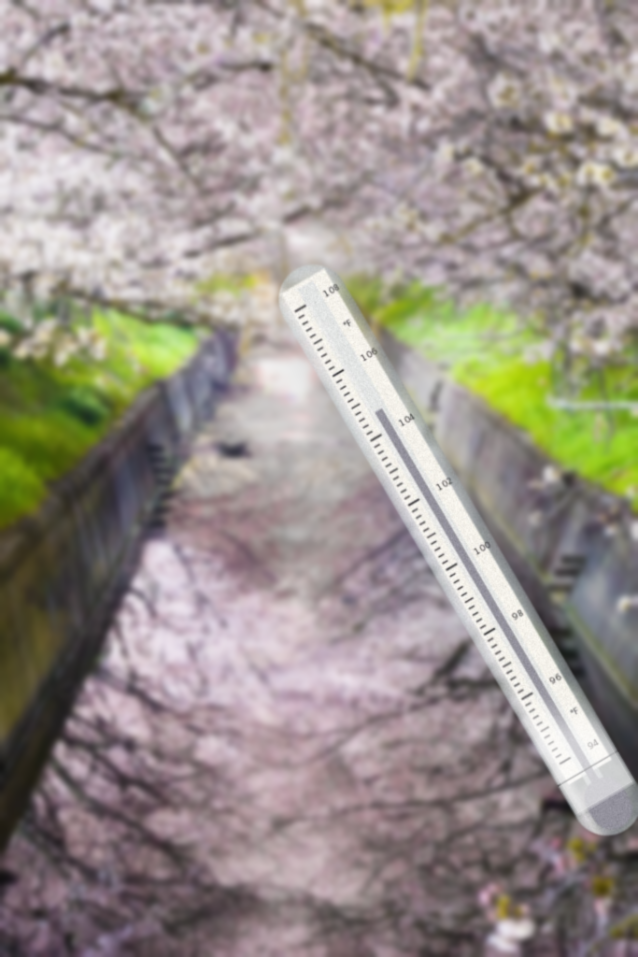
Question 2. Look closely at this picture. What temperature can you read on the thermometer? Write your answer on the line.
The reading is 104.6 °F
